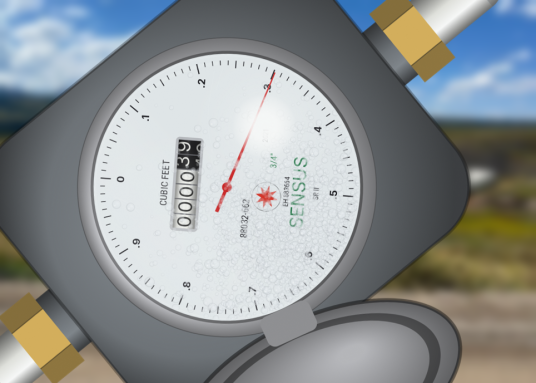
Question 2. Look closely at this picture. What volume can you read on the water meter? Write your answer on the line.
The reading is 39.30 ft³
